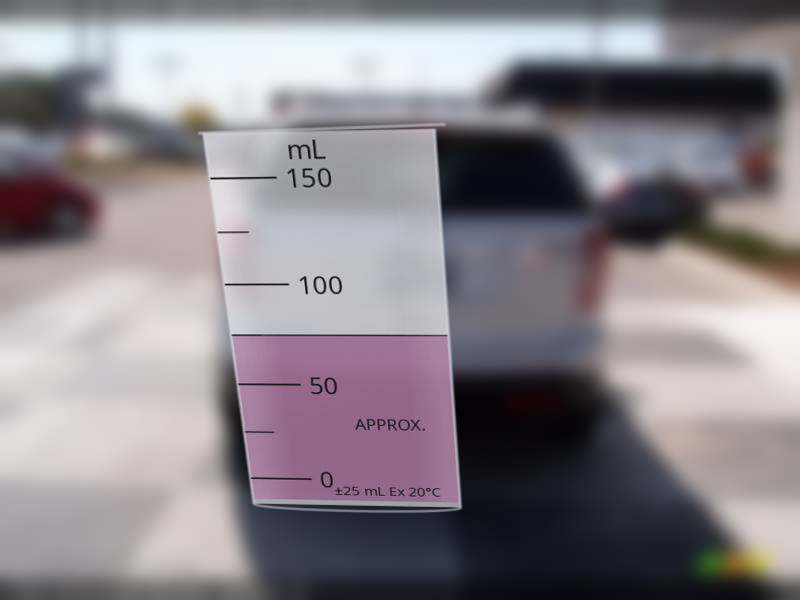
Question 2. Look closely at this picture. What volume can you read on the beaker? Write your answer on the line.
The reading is 75 mL
